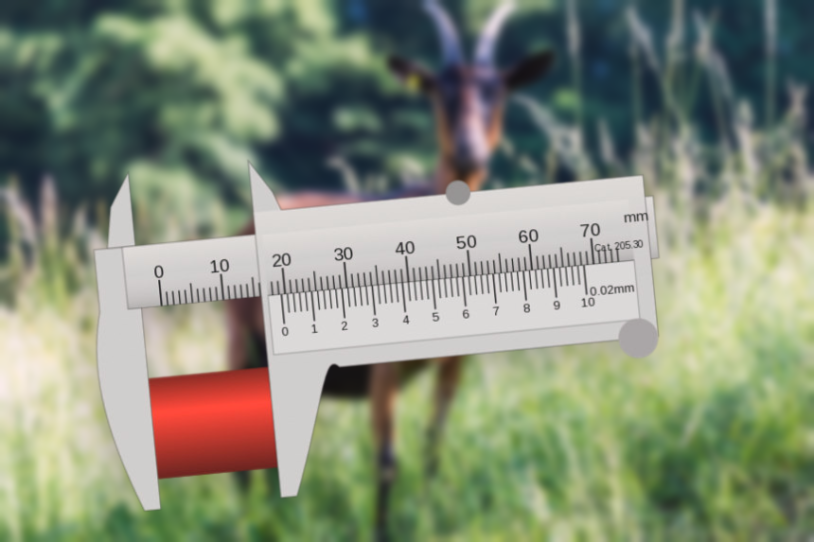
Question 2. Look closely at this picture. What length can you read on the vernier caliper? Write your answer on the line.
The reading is 19.4 mm
